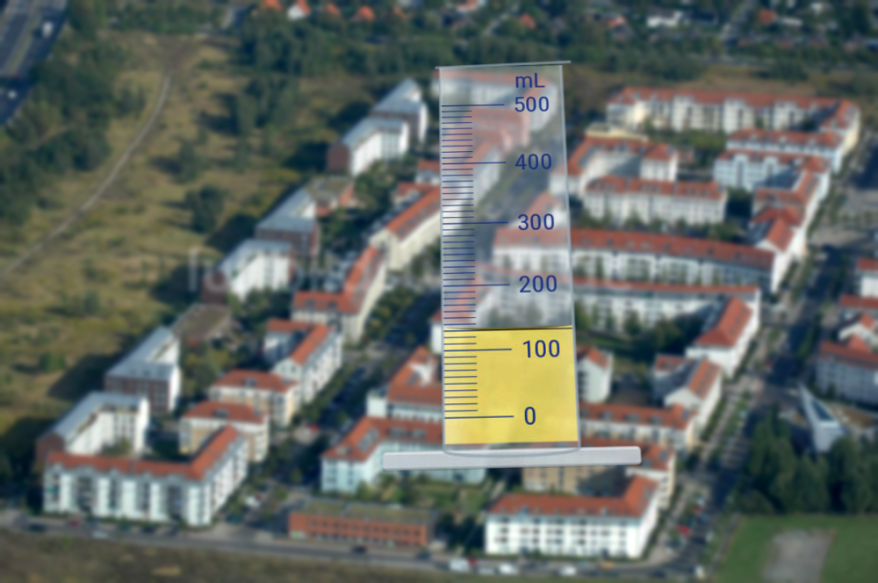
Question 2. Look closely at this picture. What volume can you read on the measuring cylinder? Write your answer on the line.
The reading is 130 mL
